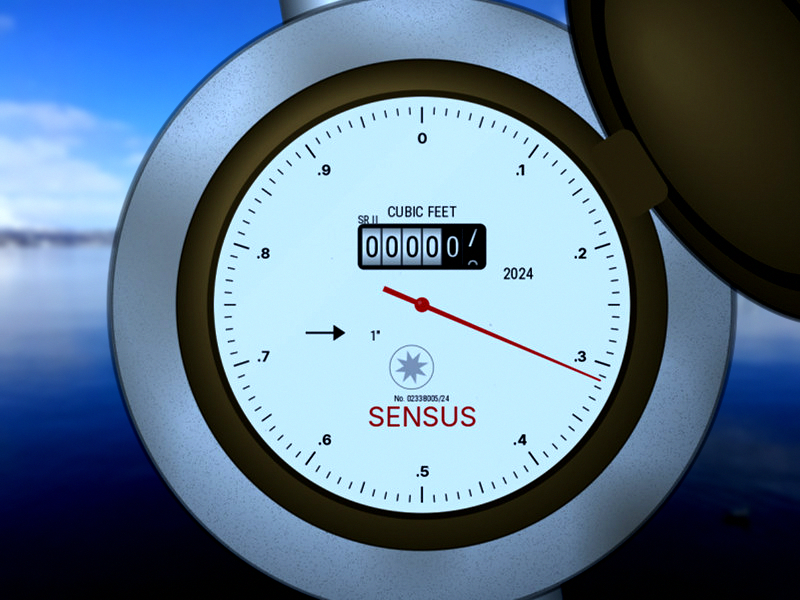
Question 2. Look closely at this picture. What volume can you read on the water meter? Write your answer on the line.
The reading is 7.31 ft³
